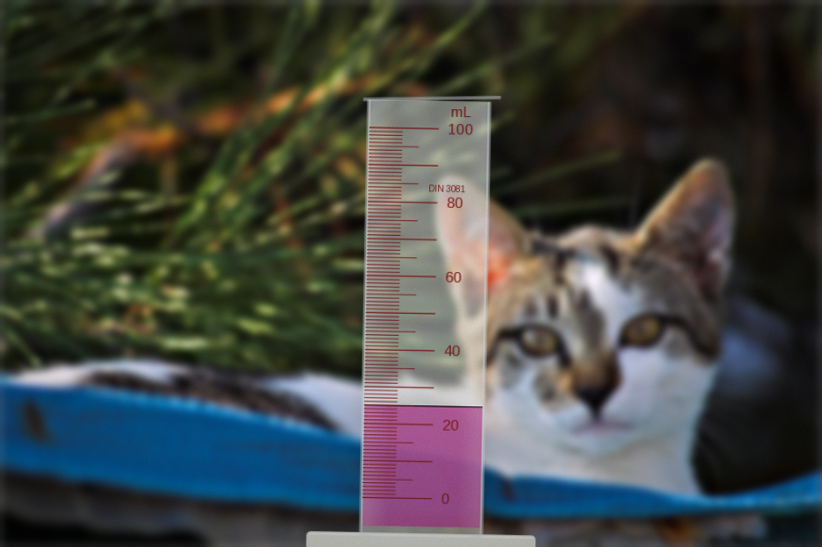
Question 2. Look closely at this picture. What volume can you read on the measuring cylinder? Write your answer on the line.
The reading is 25 mL
